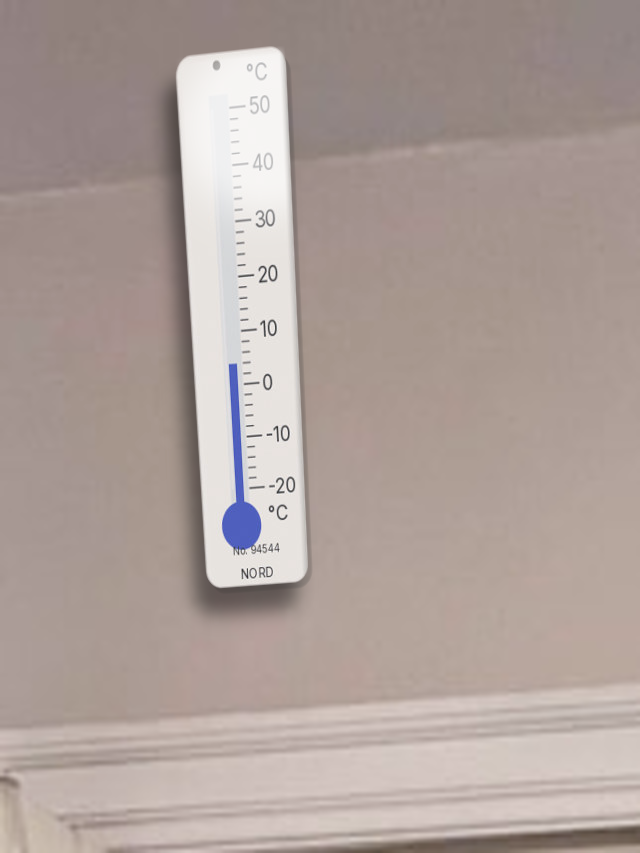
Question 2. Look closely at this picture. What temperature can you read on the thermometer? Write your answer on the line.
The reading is 4 °C
